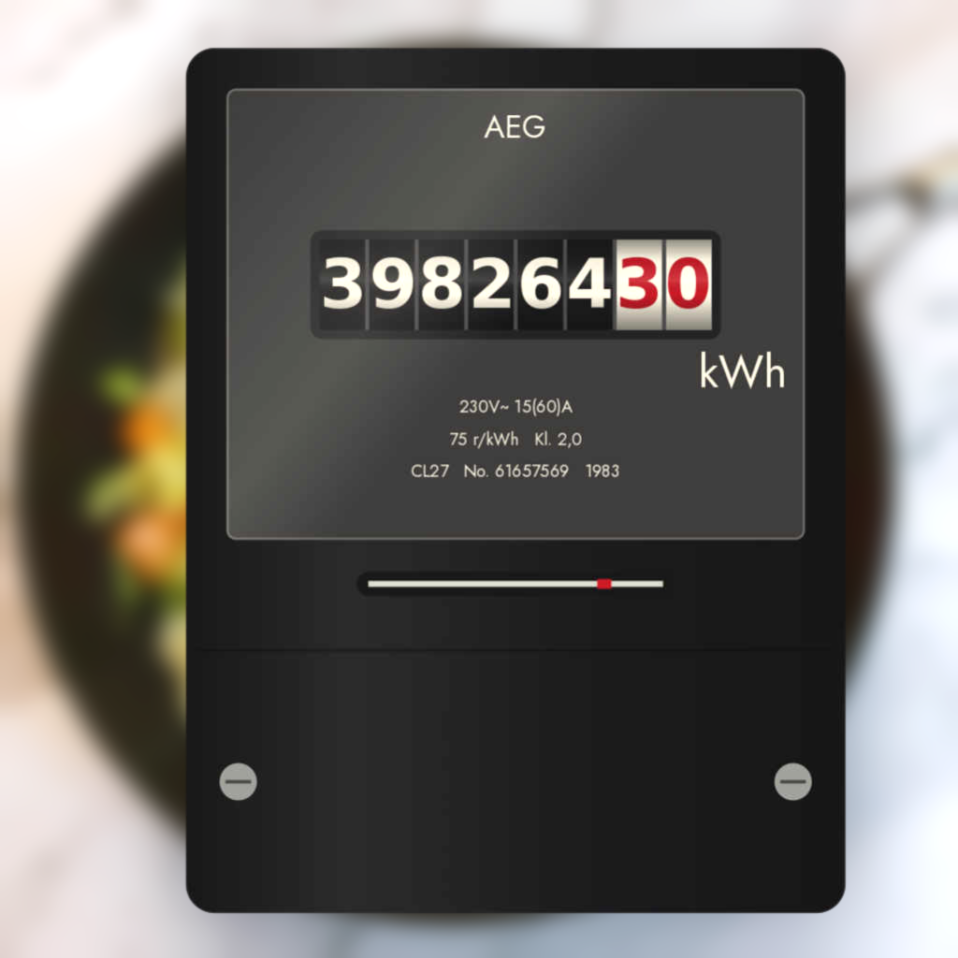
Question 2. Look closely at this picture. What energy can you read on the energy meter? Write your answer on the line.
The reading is 398264.30 kWh
